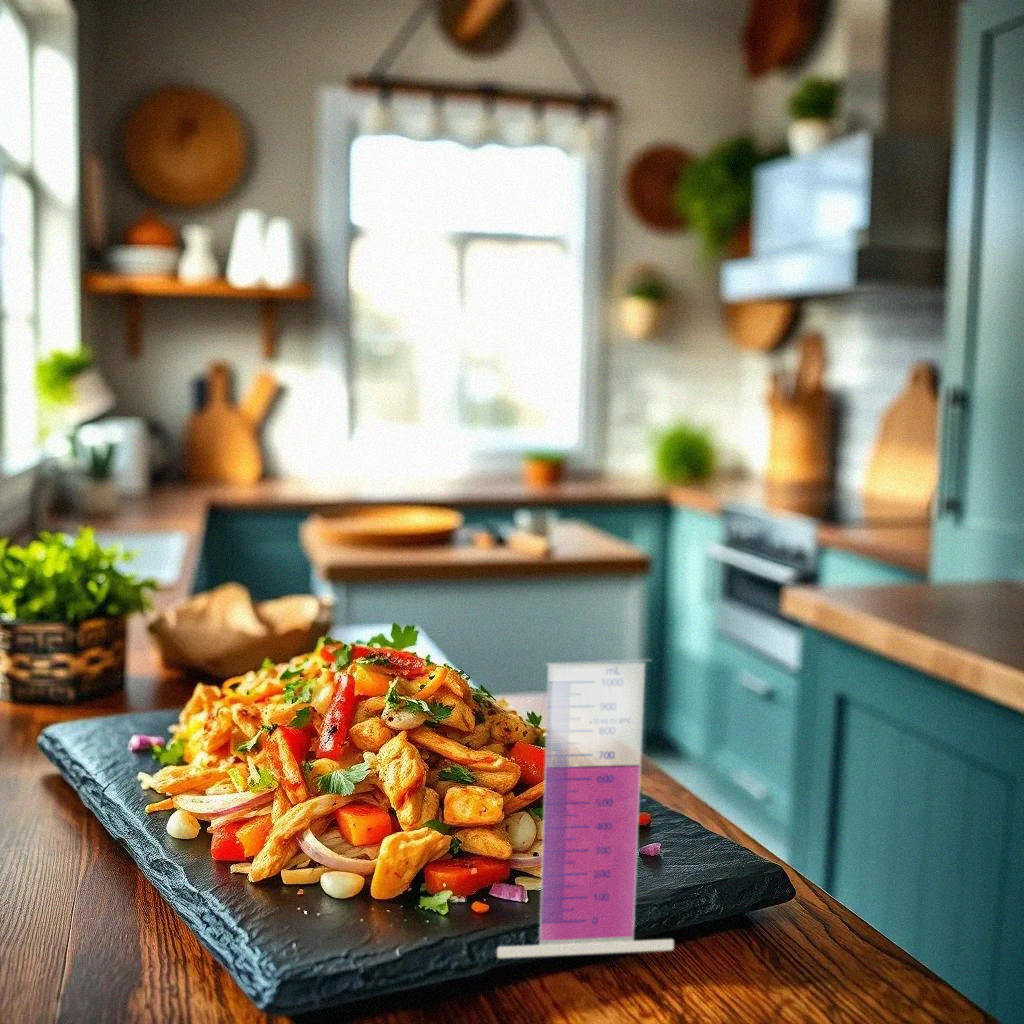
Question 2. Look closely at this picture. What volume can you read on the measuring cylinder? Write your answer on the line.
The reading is 650 mL
